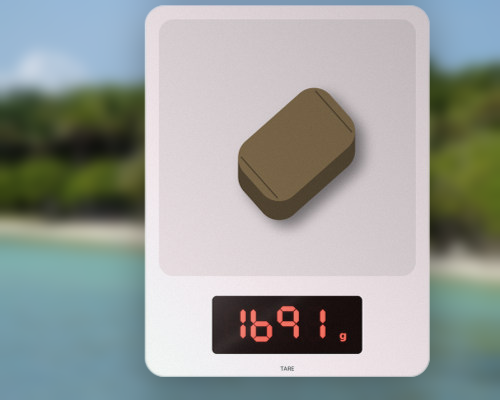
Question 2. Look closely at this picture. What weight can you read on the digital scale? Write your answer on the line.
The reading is 1691 g
